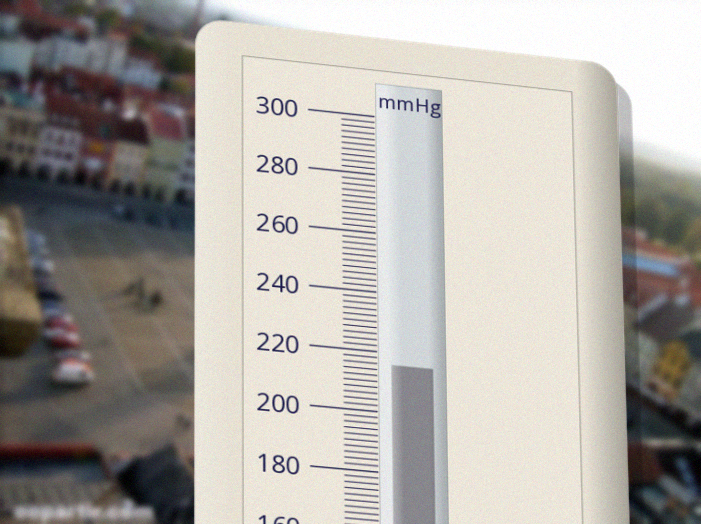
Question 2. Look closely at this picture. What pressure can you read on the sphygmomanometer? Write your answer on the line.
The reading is 216 mmHg
